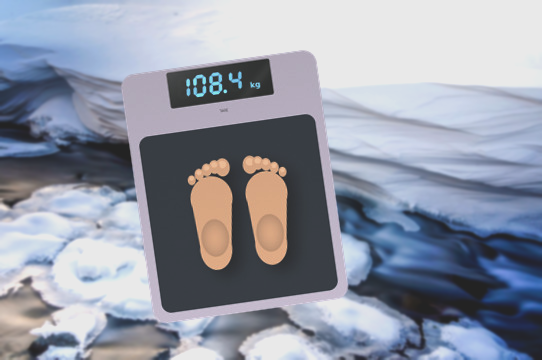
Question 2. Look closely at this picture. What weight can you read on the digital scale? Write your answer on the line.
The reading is 108.4 kg
